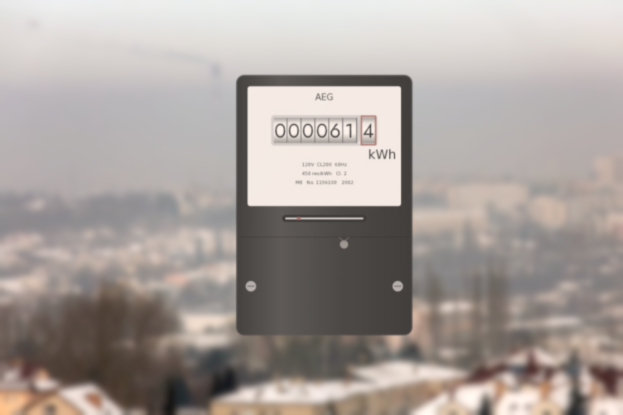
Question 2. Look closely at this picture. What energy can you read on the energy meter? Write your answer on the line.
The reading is 61.4 kWh
